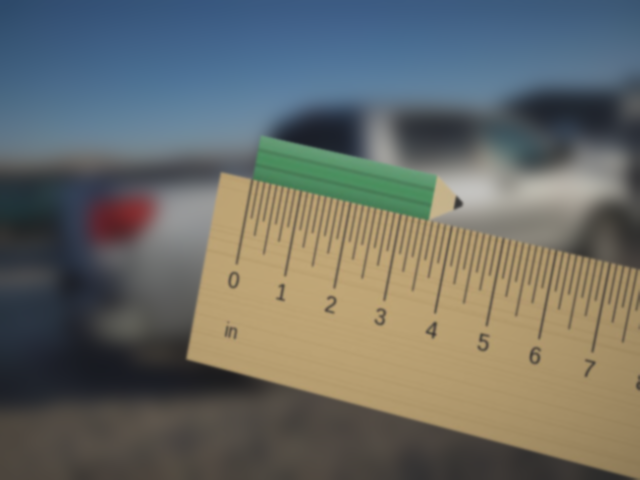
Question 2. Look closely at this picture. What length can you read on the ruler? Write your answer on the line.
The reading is 4.125 in
